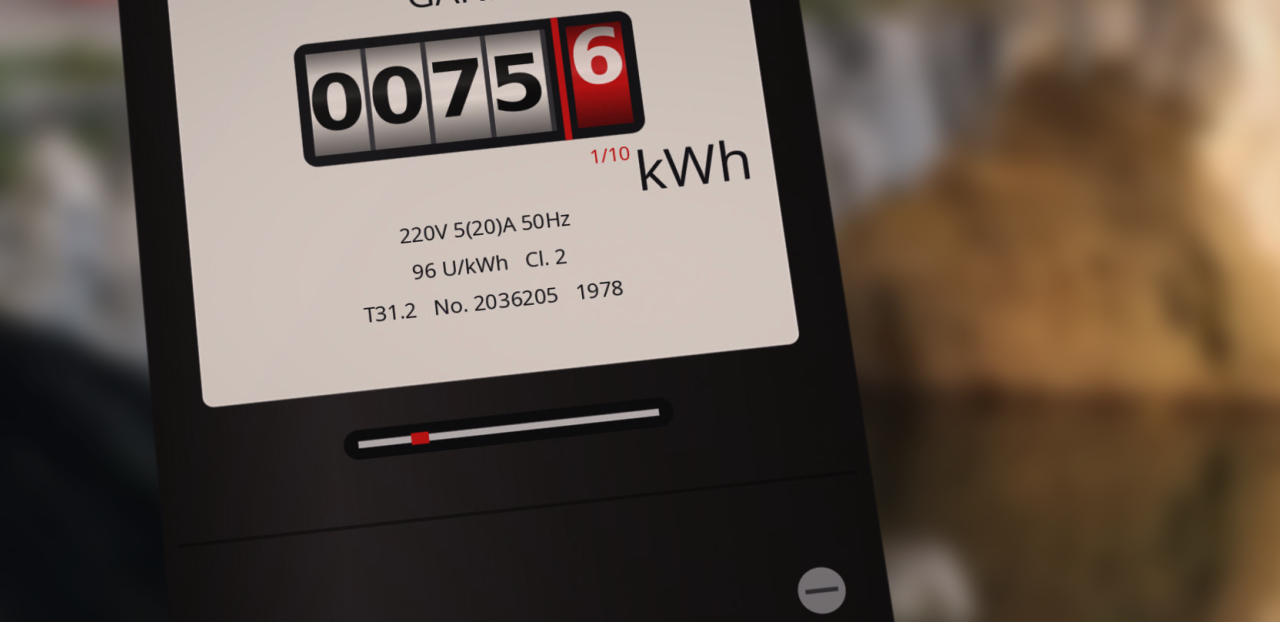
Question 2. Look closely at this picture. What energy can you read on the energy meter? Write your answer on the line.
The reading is 75.6 kWh
